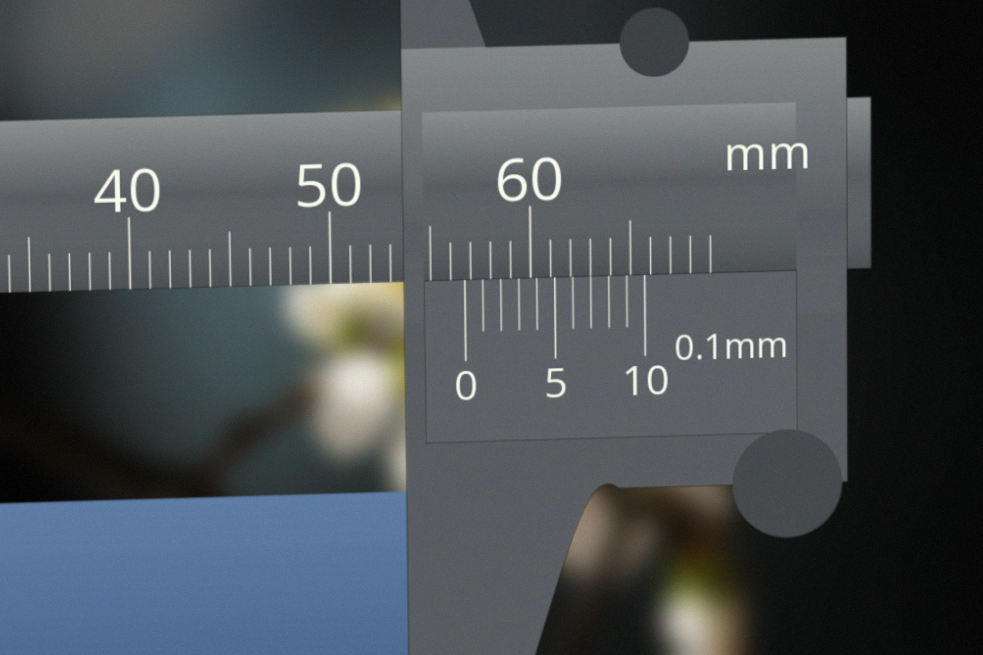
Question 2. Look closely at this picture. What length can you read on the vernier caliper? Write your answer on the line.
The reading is 56.7 mm
